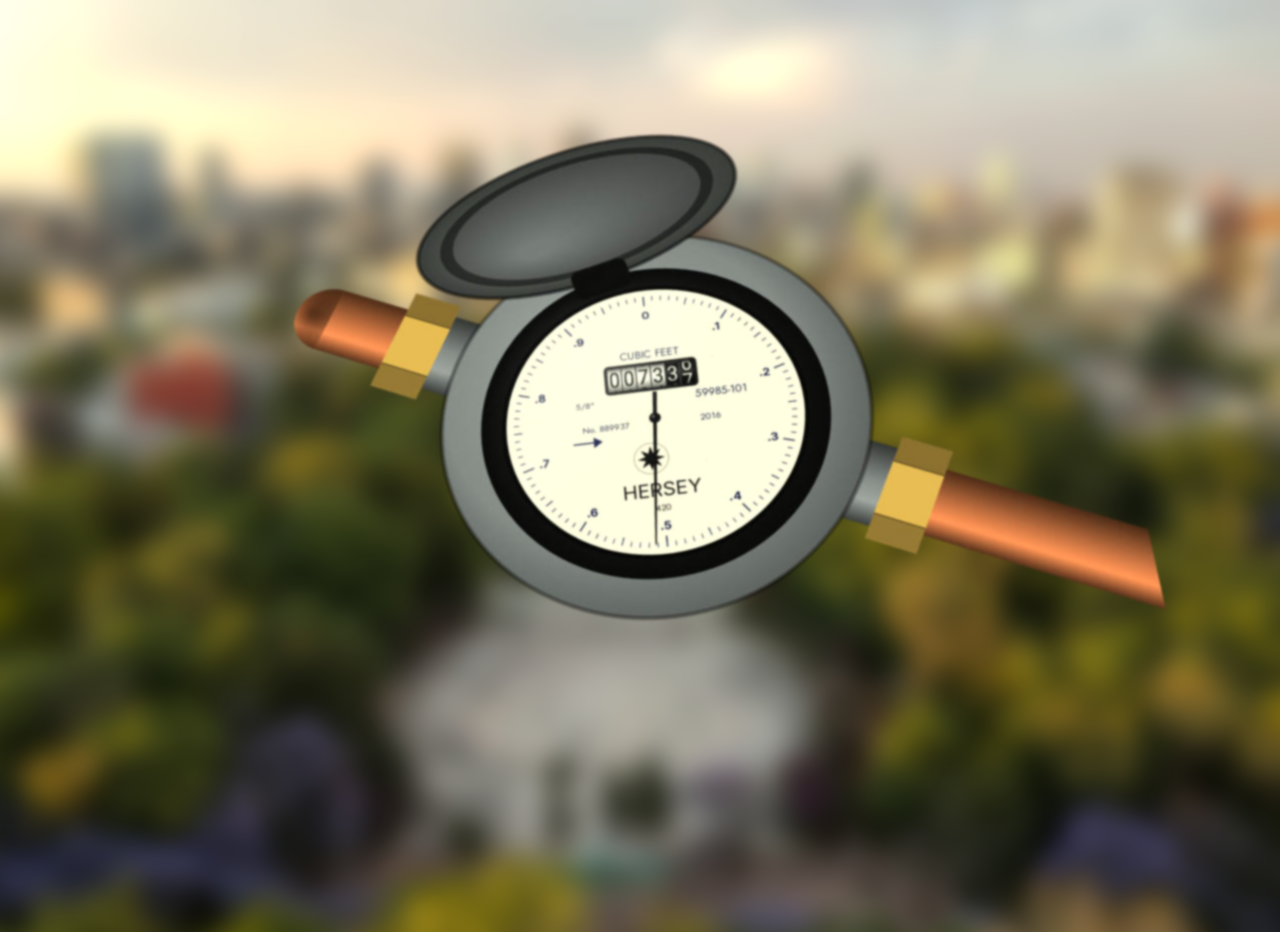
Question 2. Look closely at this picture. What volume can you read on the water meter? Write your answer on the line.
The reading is 7336.51 ft³
